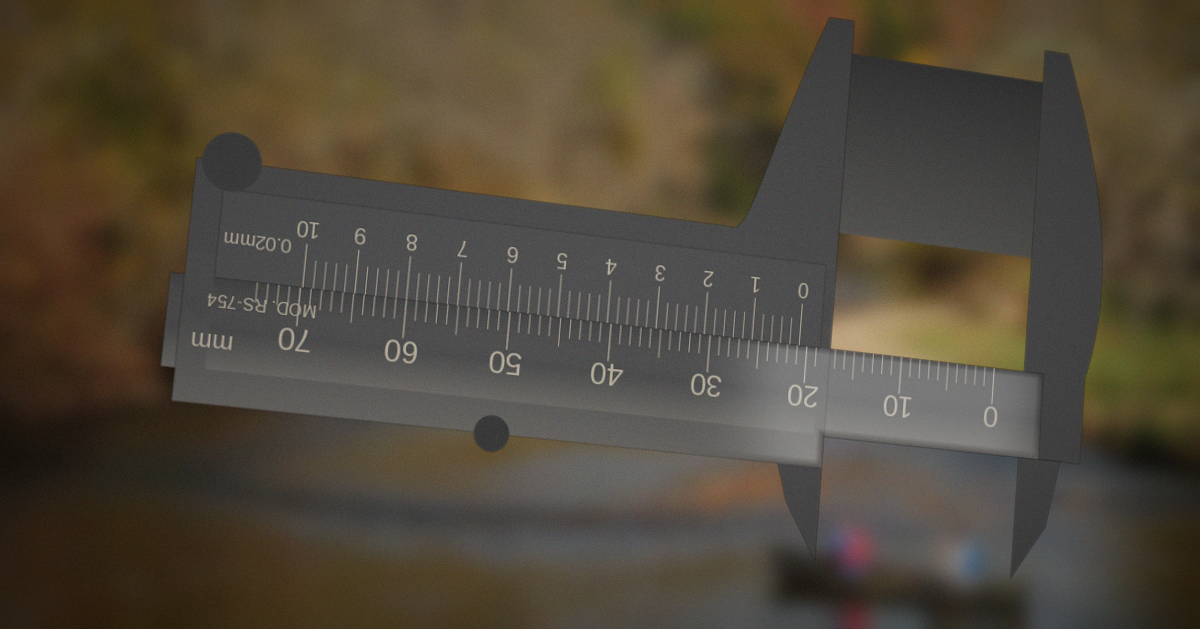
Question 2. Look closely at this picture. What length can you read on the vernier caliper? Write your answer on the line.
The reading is 20.8 mm
